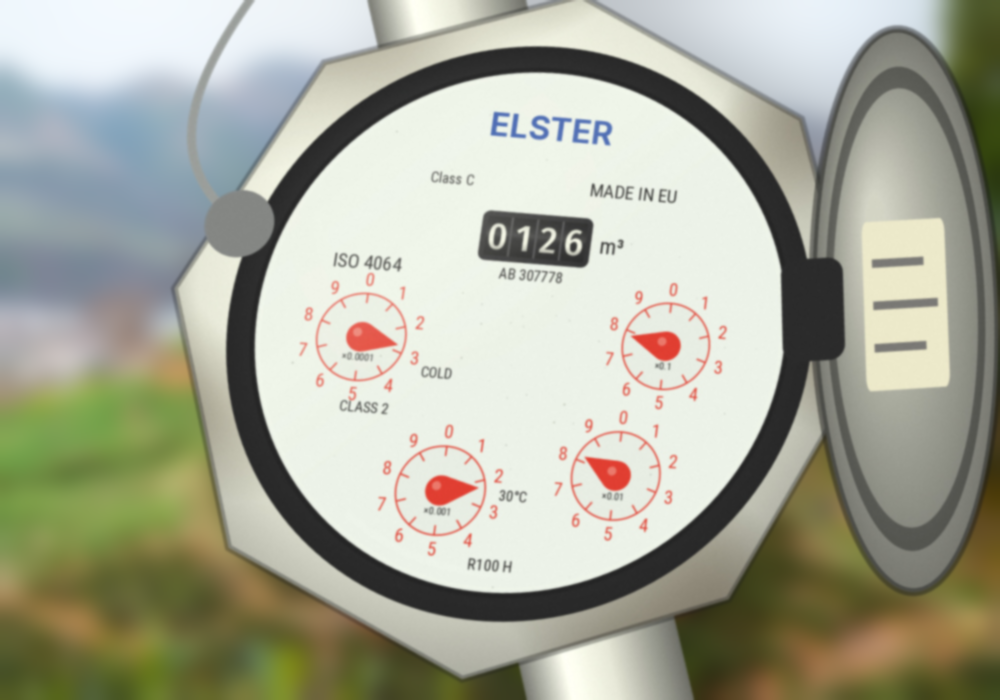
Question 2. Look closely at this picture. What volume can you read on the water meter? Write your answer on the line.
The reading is 126.7822 m³
